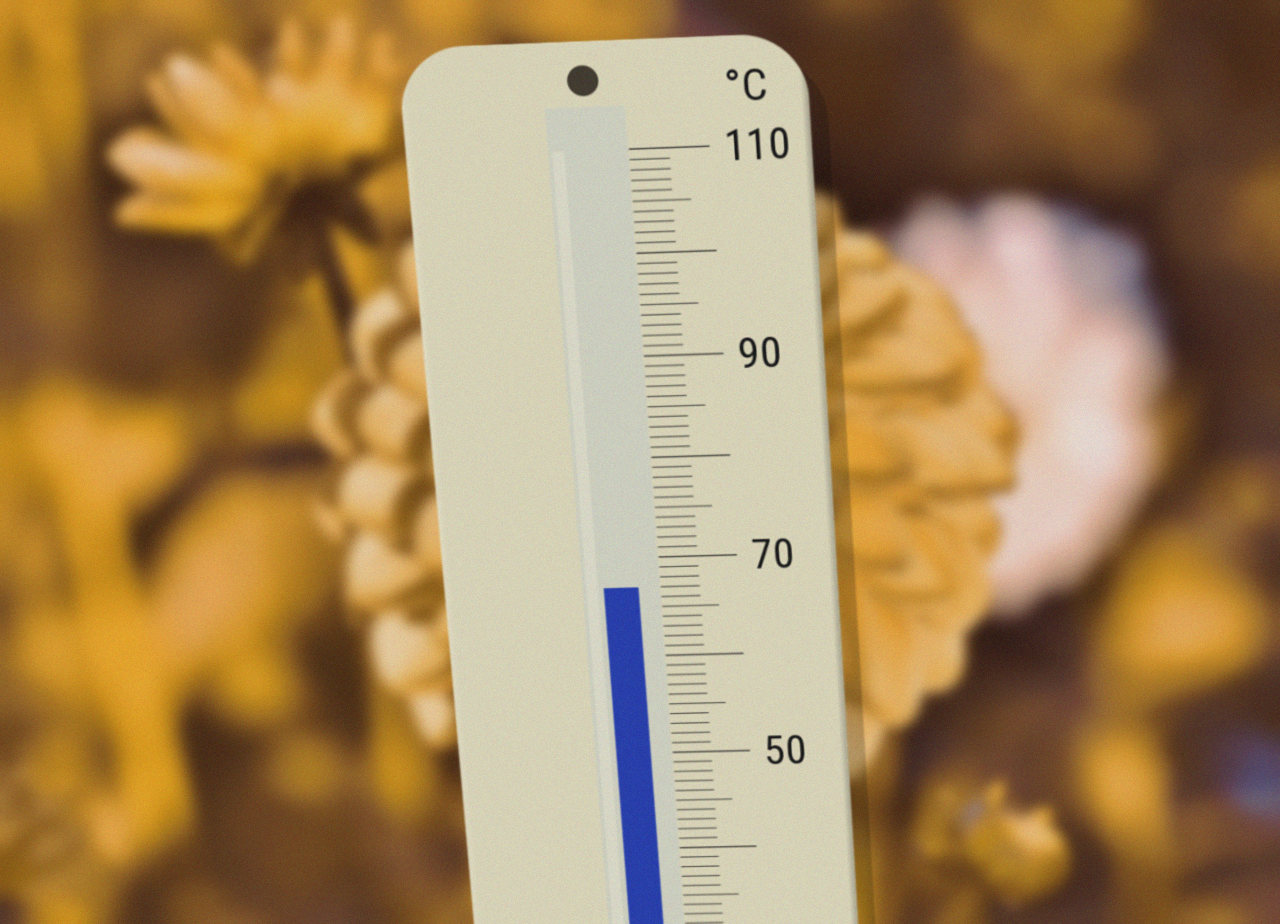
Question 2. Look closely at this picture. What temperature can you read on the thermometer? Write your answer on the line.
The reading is 67 °C
